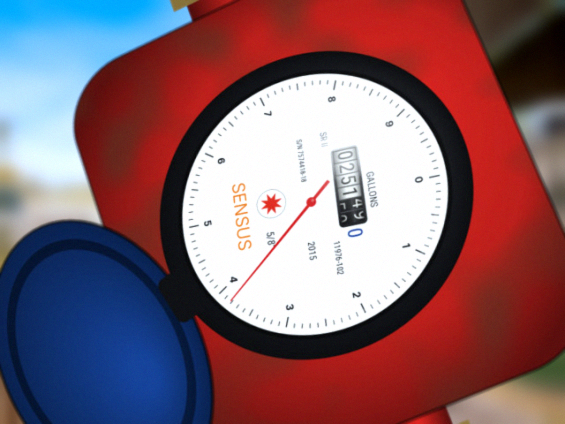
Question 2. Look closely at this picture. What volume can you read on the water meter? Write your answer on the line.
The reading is 251493.8 gal
